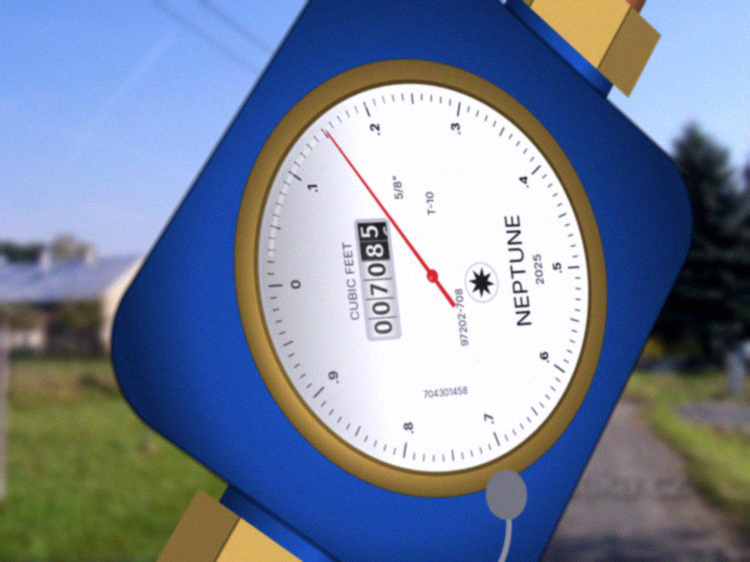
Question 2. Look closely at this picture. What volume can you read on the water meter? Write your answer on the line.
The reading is 7085.15 ft³
